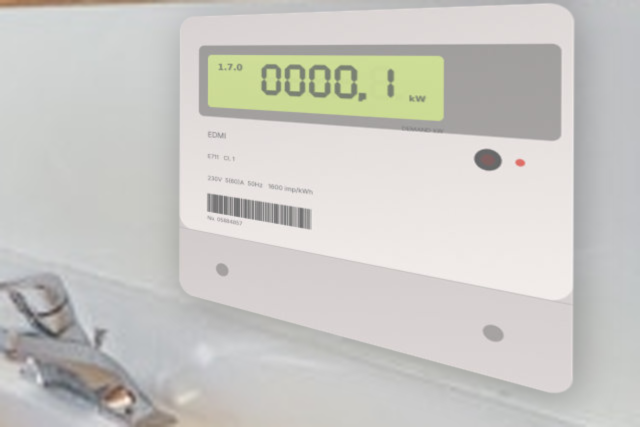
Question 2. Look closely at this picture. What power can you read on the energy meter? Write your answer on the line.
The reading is 0.1 kW
